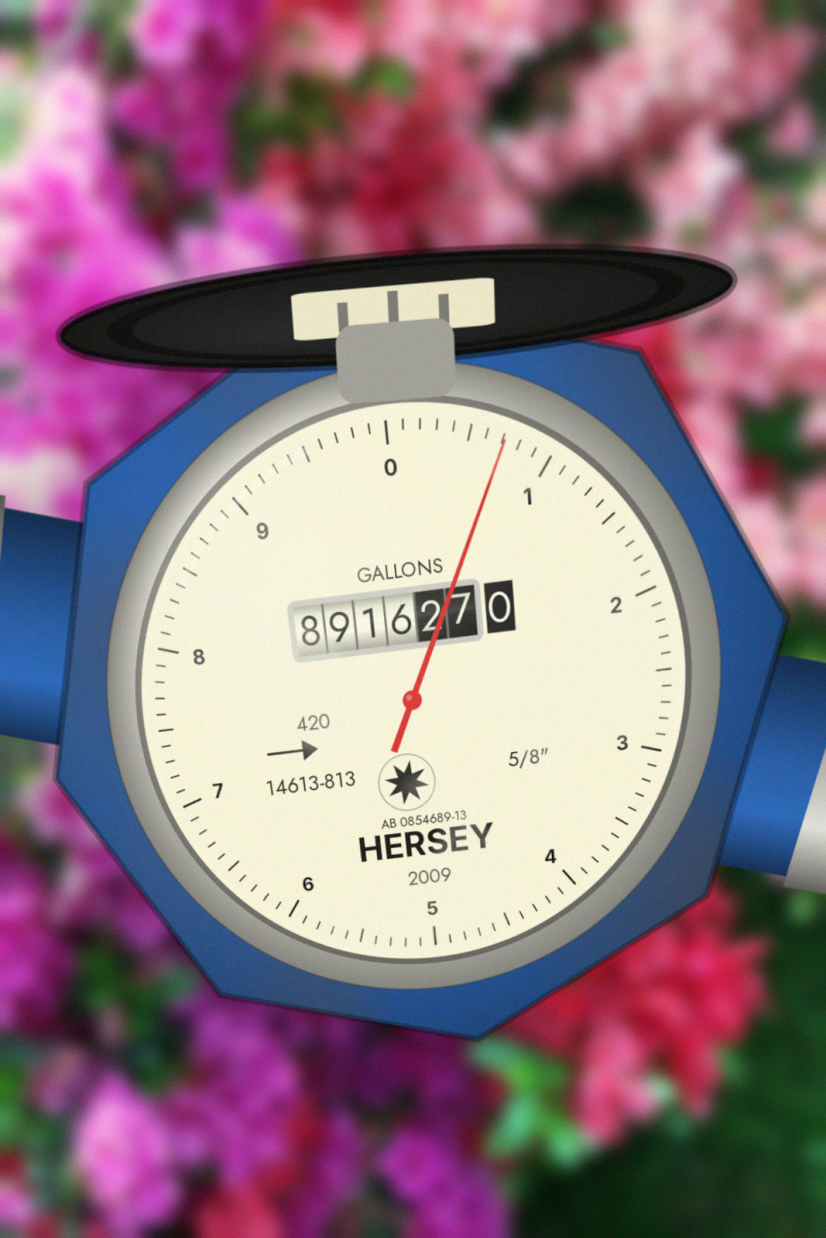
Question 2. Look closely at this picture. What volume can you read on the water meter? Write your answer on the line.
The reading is 8916270.7 gal
